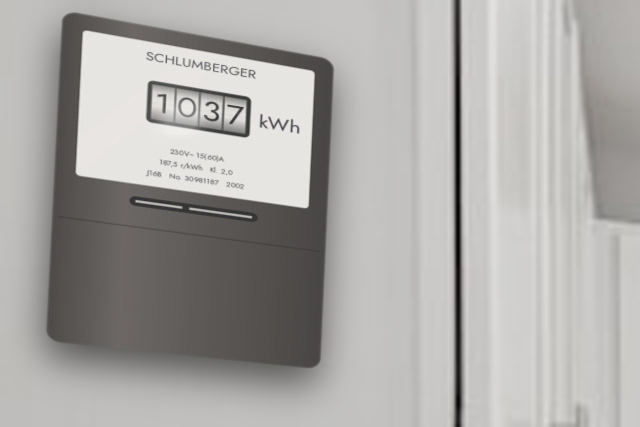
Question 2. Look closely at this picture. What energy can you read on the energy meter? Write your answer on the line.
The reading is 1037 kWh
